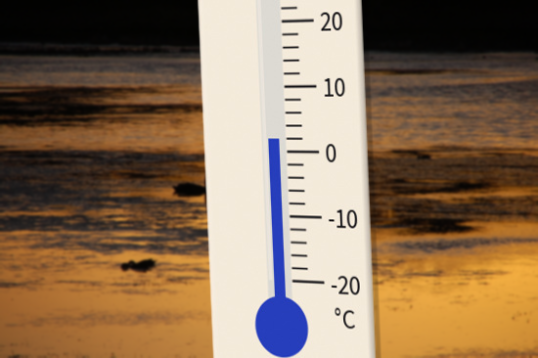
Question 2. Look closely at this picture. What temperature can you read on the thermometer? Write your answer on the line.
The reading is 2 °C
